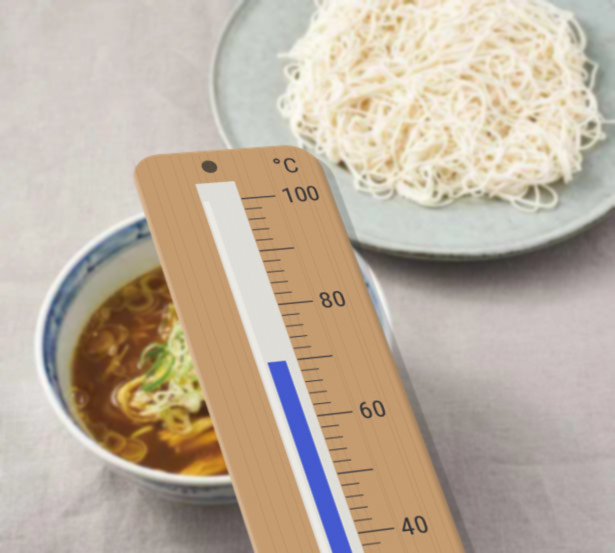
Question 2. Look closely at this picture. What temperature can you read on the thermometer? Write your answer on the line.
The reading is 70 °C
